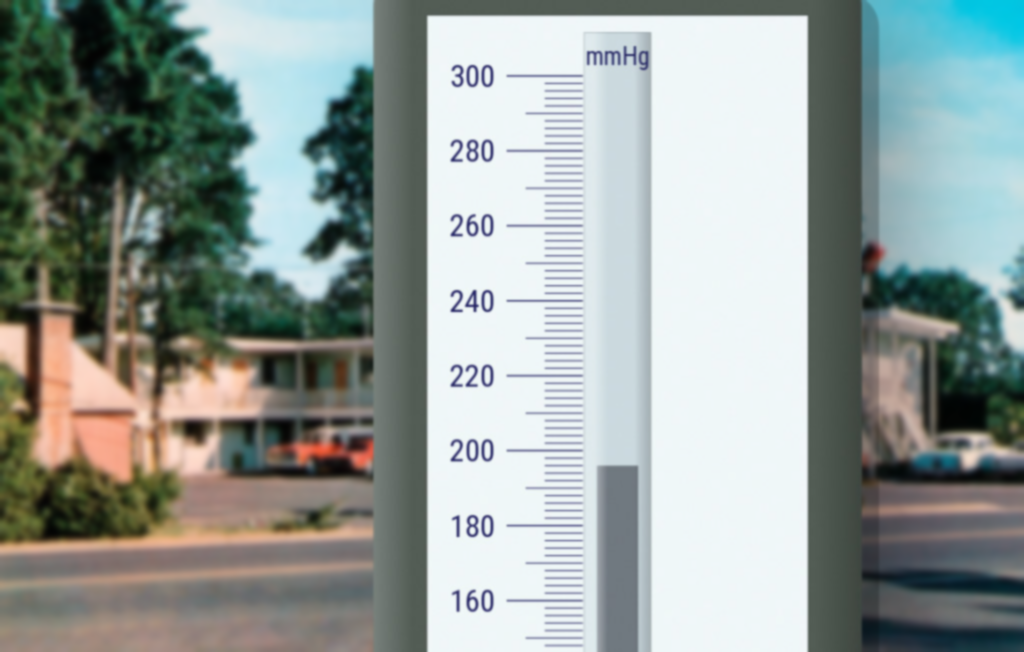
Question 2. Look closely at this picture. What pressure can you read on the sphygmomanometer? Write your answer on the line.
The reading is 196 mmHg
